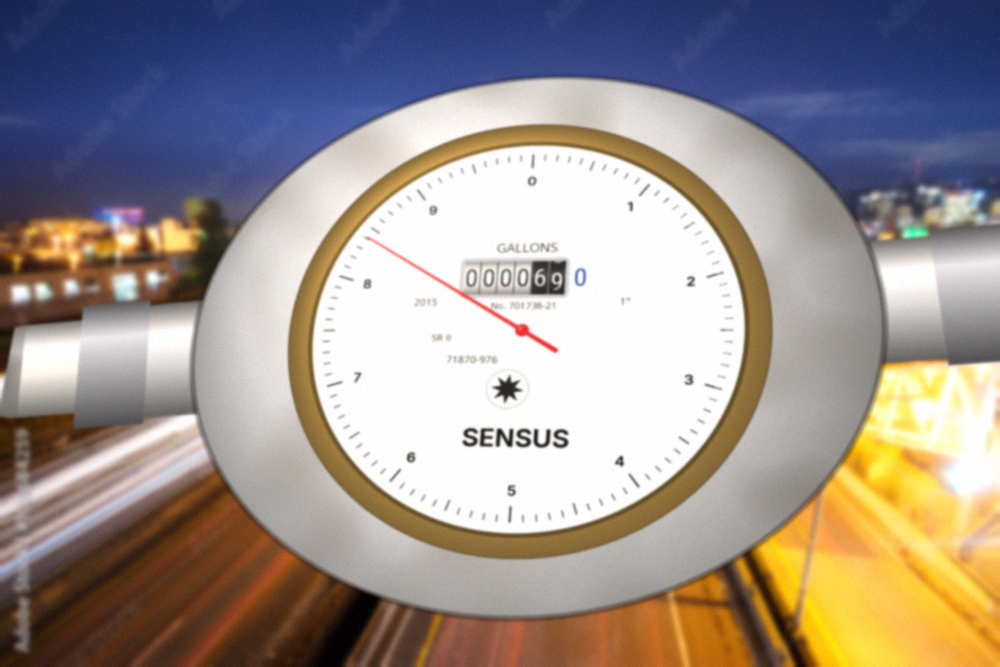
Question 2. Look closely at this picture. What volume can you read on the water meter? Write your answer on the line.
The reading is 688.4 gal
